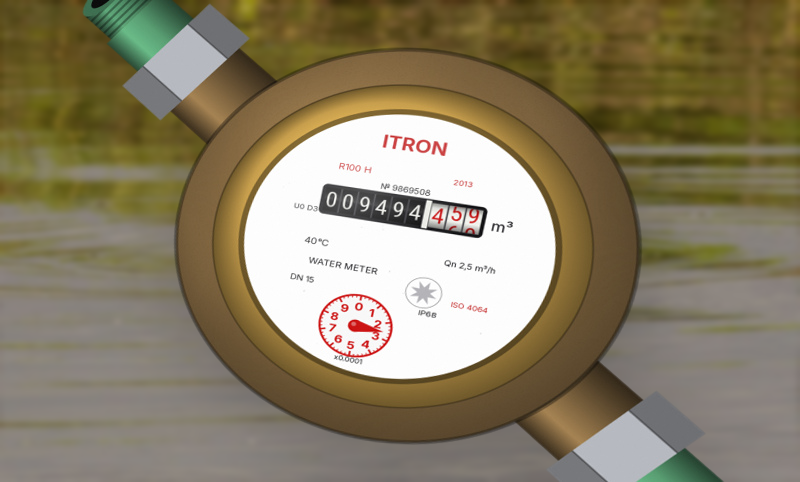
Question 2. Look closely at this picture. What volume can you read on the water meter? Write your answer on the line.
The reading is 9494.4592 m³
